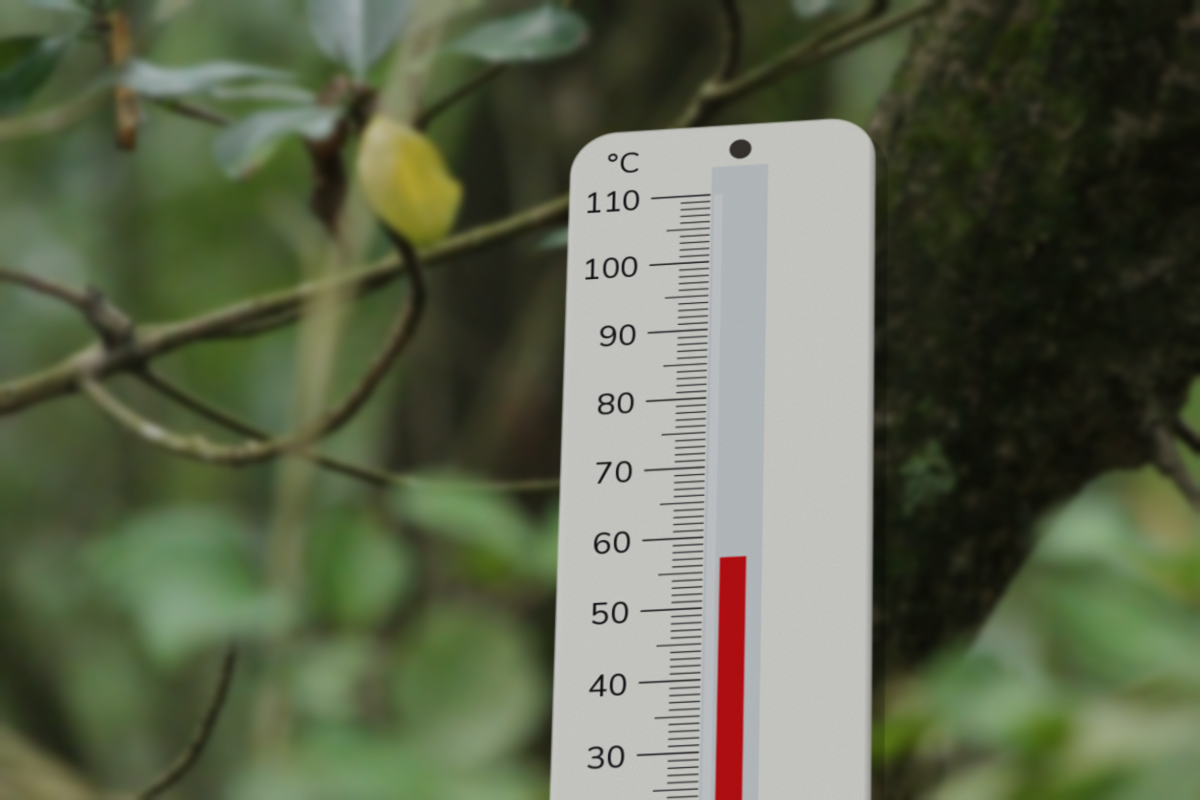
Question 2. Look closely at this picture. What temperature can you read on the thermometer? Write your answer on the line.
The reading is 57 °C
